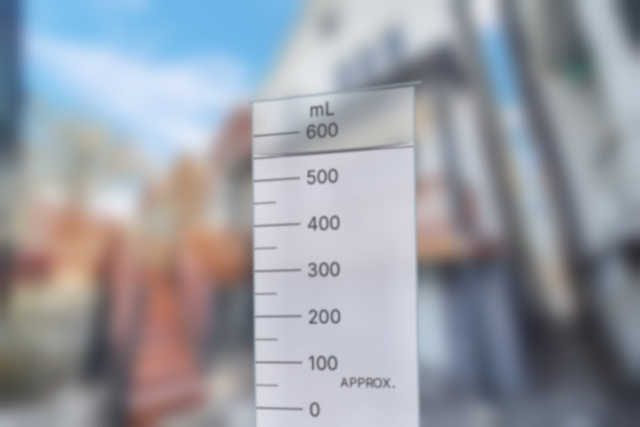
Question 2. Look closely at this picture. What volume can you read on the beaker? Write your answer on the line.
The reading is 550 mL
